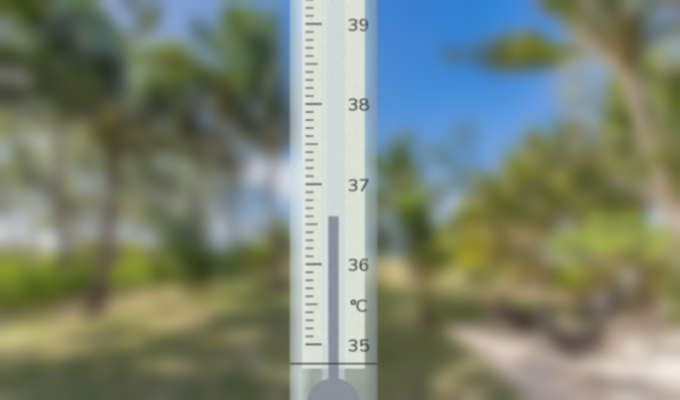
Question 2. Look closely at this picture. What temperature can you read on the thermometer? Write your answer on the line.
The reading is 36.6 °C
